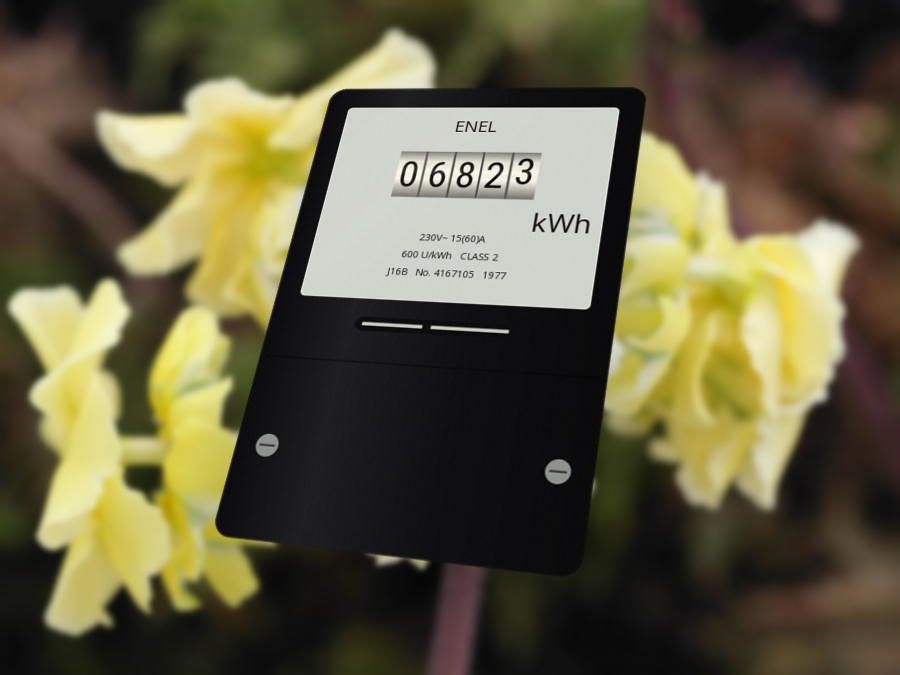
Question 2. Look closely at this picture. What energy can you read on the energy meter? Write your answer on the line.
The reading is 6823 kWh
